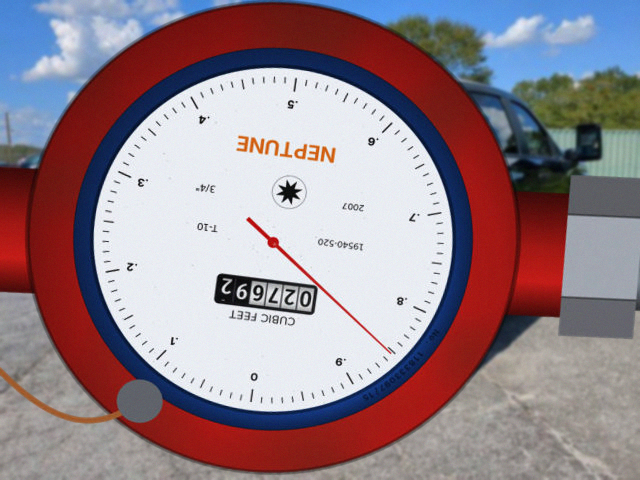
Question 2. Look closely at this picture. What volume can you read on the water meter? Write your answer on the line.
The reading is 27691.85 ft³
